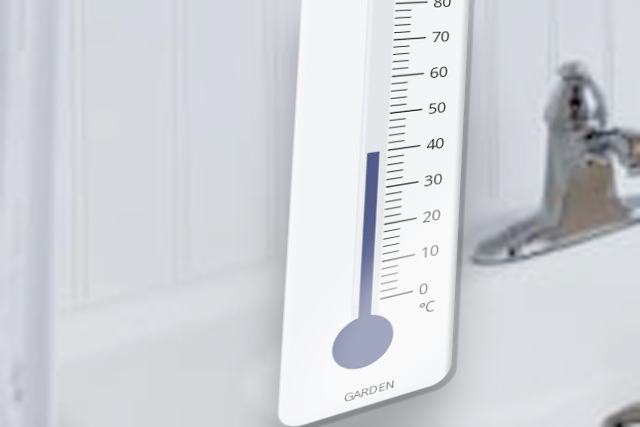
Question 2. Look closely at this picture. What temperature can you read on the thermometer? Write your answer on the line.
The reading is 40 °C
